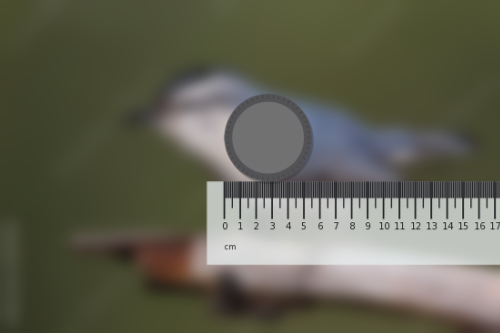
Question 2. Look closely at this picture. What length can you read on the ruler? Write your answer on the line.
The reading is 5.5 cm
